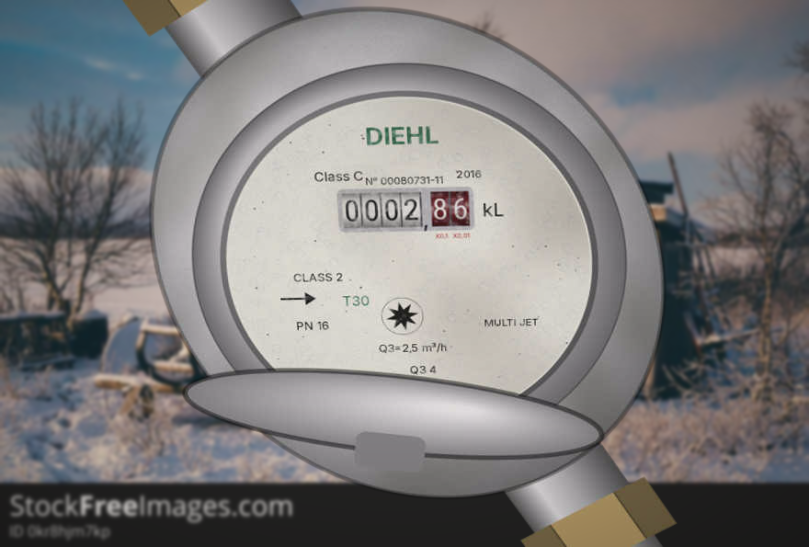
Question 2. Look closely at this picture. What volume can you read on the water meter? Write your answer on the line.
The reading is 2.86 kL
